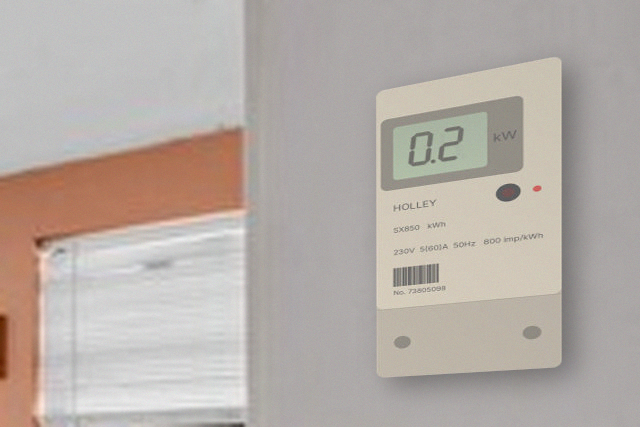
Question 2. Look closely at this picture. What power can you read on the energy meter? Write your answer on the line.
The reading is 0.2 kW
